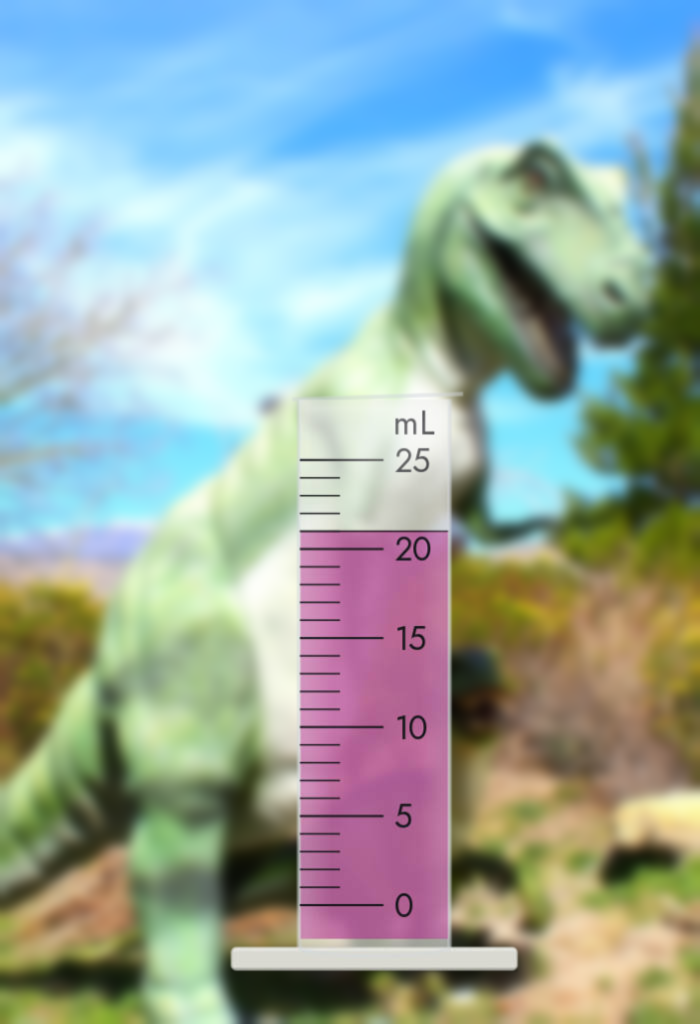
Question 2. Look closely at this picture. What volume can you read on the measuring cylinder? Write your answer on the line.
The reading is 21 mL
